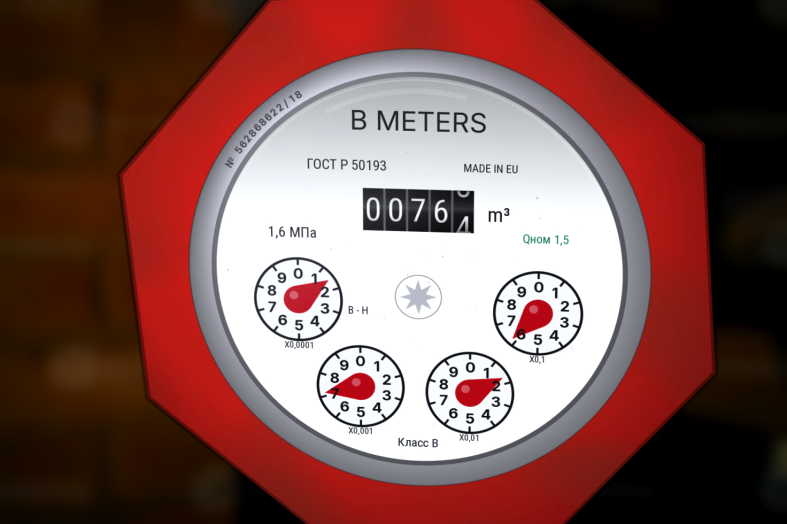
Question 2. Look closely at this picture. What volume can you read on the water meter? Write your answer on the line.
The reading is 763.6171 m³
